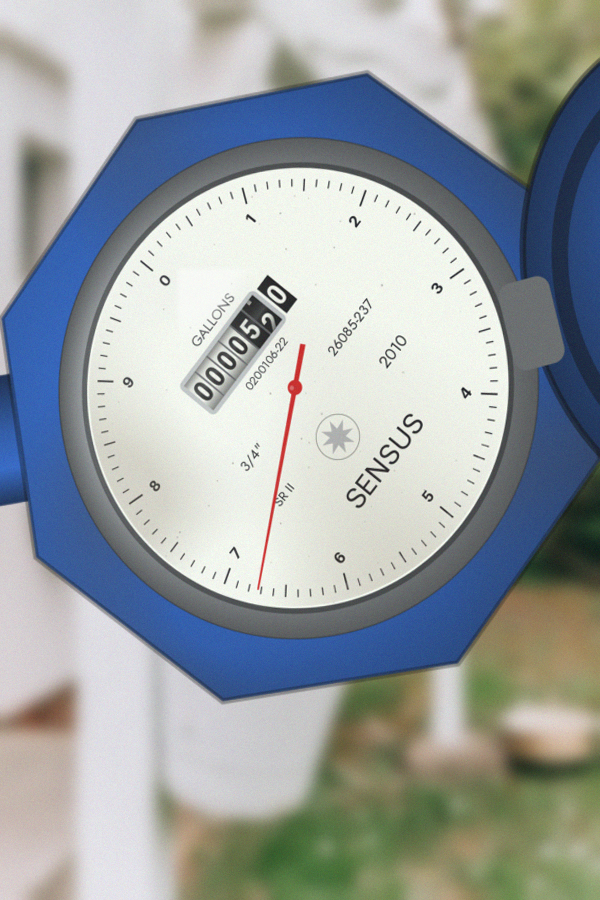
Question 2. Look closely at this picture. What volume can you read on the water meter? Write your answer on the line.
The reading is 516.7 gal
